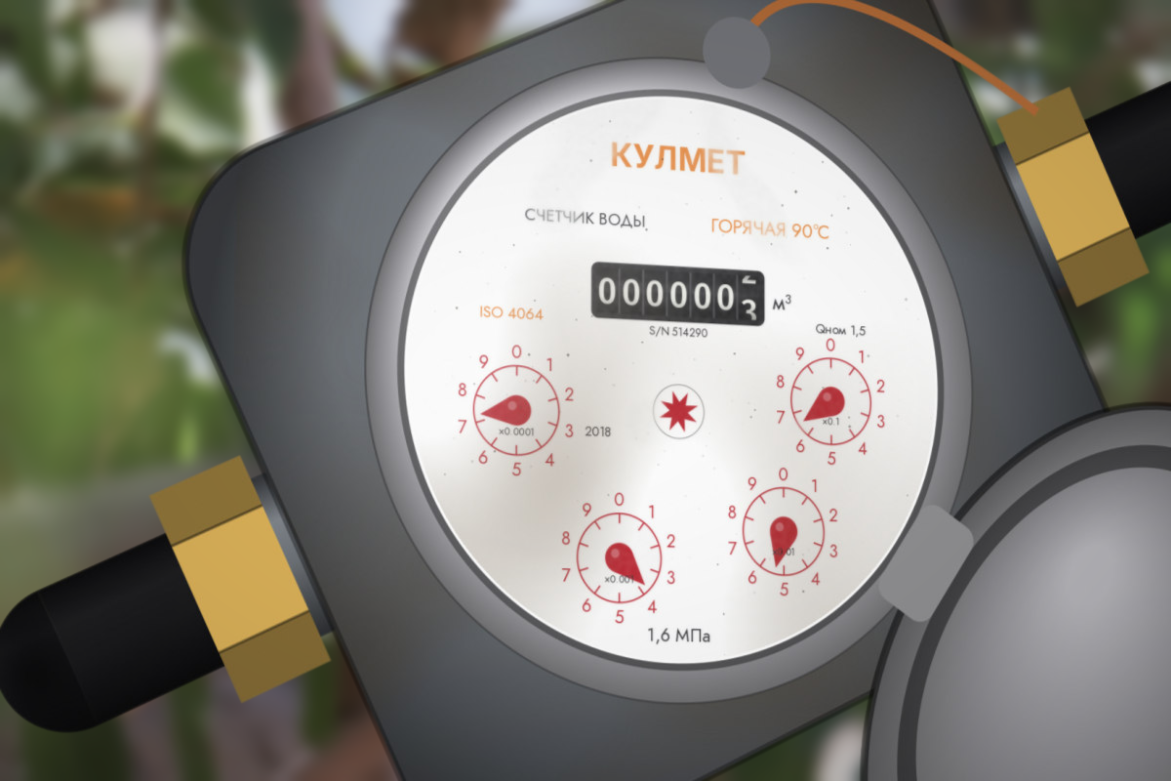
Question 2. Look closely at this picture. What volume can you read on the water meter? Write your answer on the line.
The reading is 2.6537 m³
